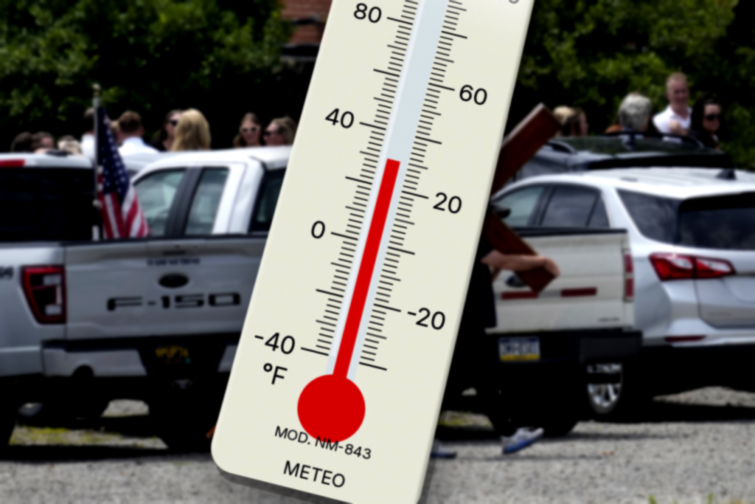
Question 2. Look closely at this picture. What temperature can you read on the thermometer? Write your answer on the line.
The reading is 30 °F
